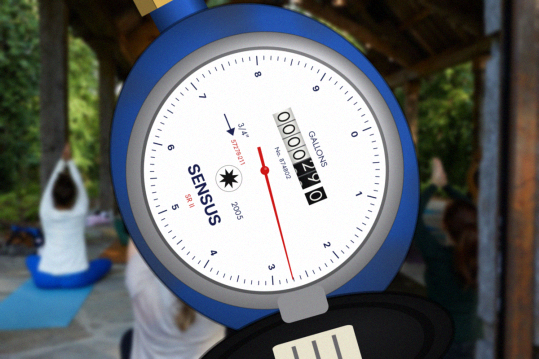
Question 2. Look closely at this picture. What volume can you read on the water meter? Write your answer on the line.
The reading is 292.7 gal
